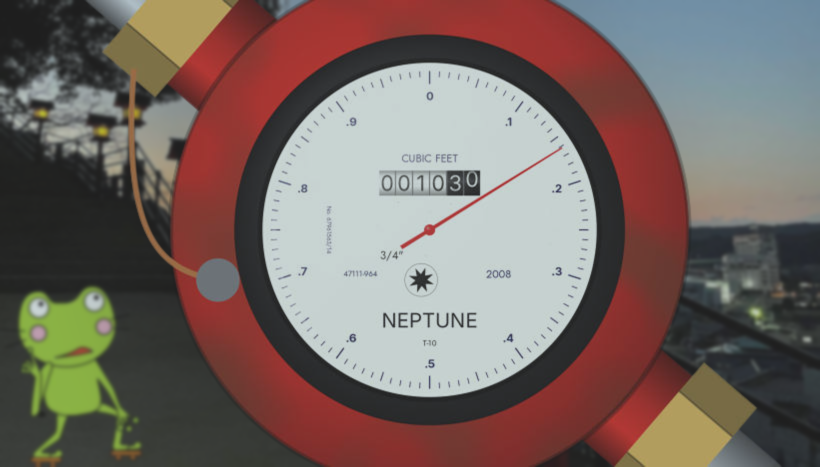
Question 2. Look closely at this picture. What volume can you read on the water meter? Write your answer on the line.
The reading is 1030.16 ft³
